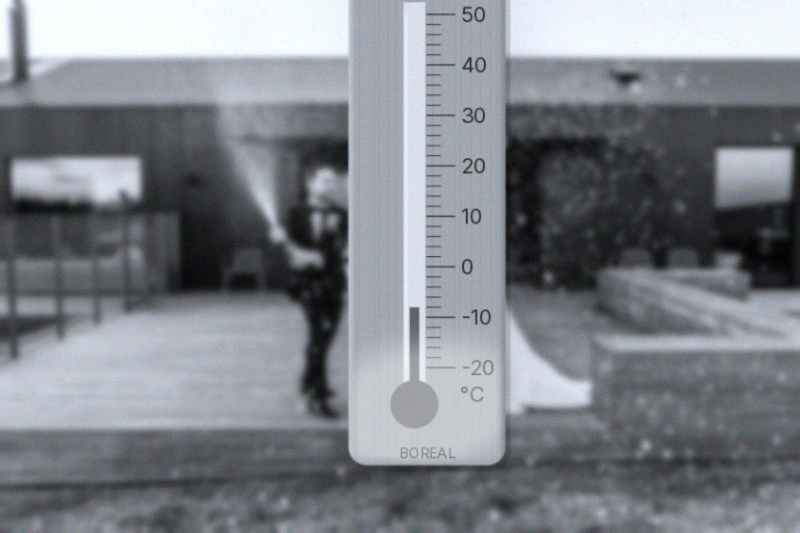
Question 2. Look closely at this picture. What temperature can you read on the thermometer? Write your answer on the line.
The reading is -8 °C
